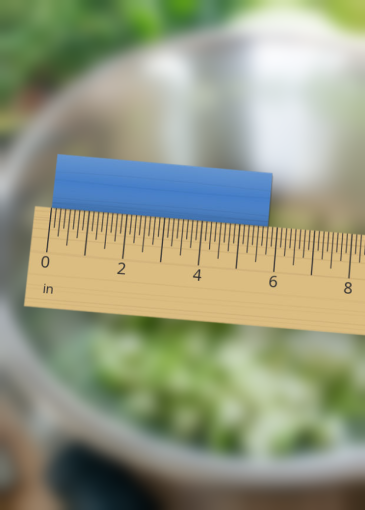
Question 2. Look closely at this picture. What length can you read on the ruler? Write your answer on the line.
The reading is 5.75 in
